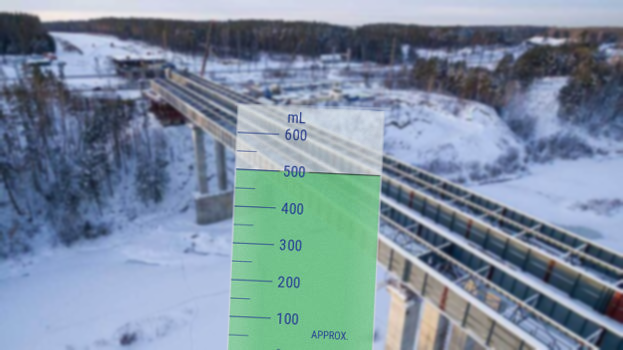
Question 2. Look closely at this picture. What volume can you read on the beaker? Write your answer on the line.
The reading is 500 mL
